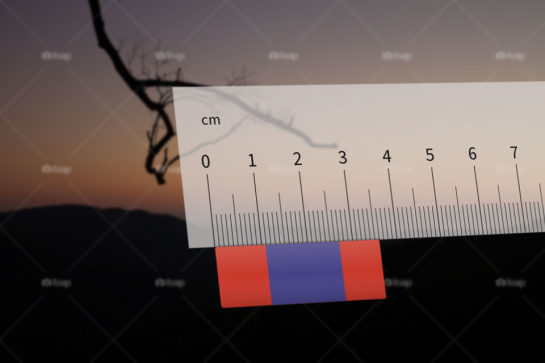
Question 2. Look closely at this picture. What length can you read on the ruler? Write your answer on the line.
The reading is 3.6 cm
